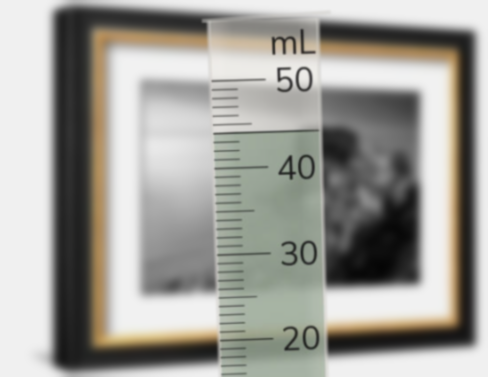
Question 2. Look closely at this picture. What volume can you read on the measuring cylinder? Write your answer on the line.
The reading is 44 mL
